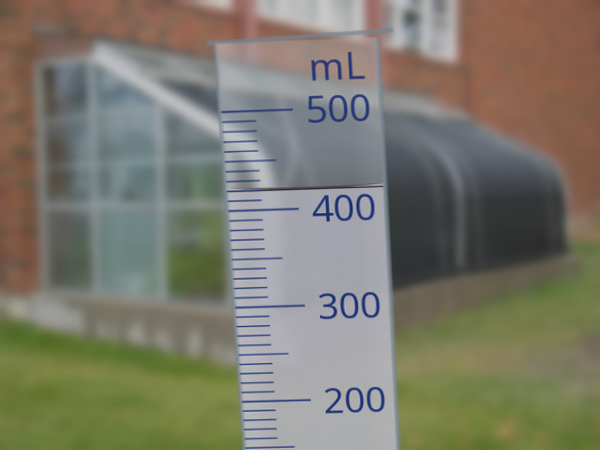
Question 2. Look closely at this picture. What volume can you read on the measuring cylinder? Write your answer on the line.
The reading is 420 mL
